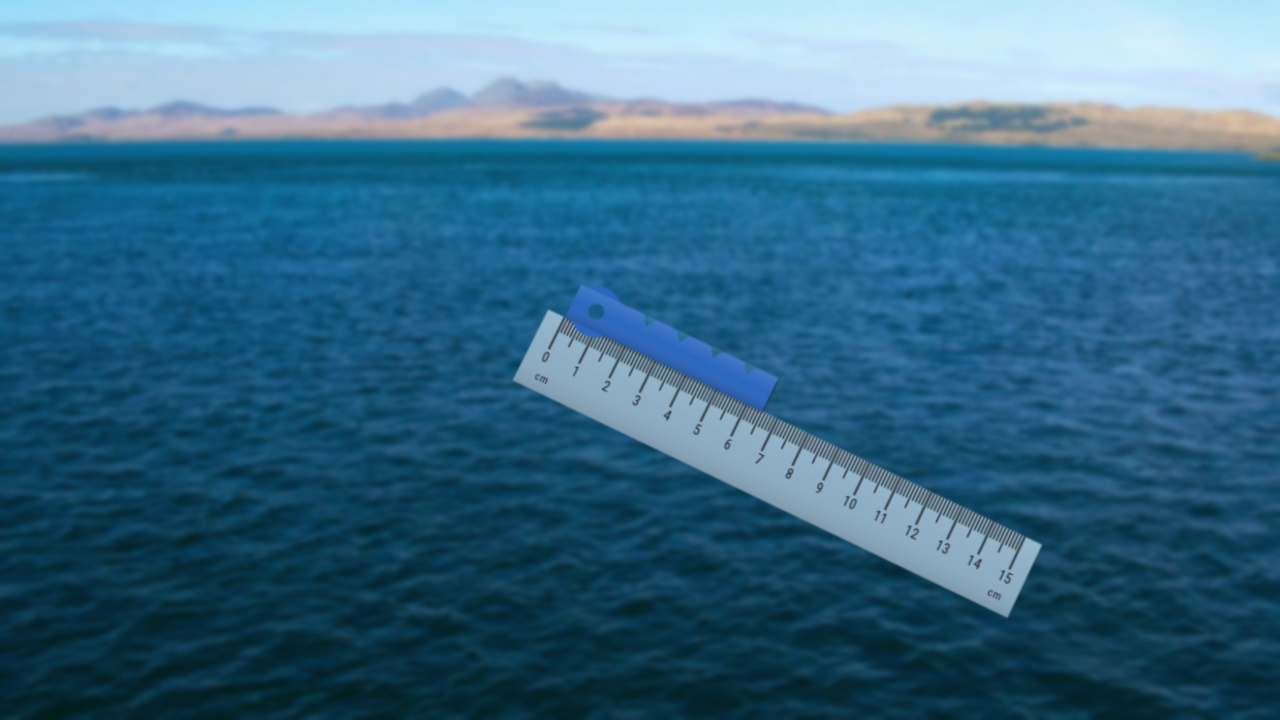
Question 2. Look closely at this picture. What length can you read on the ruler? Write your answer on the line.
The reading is 6.5 cm
